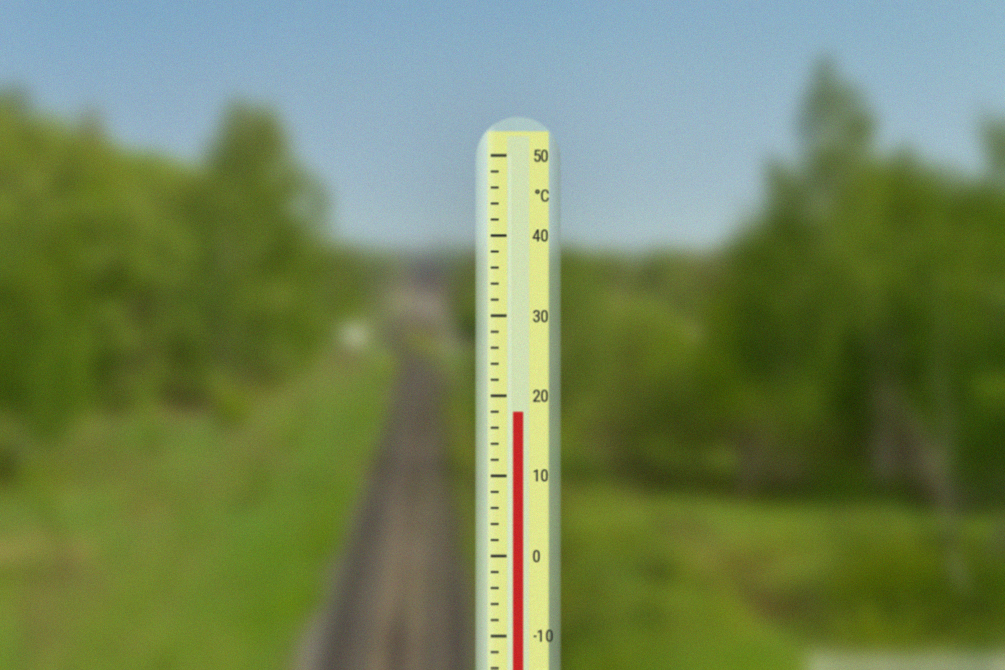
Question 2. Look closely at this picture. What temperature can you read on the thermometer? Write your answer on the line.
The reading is 18 °C
